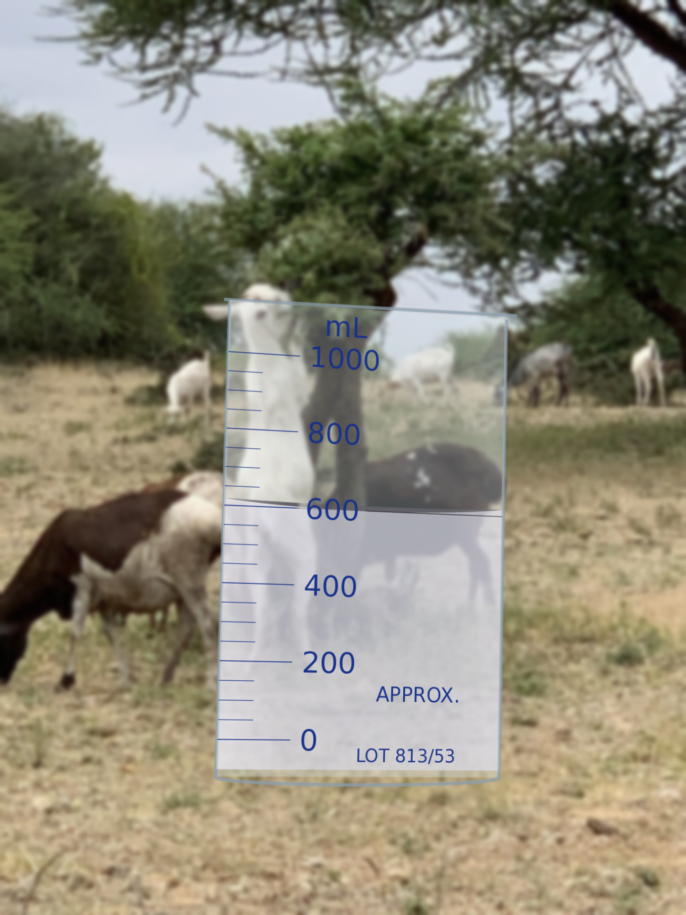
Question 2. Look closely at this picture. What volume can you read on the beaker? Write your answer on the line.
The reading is 600 mL
